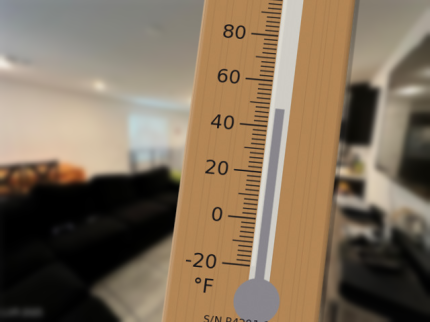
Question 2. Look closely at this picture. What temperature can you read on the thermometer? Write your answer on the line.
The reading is 48 °F
